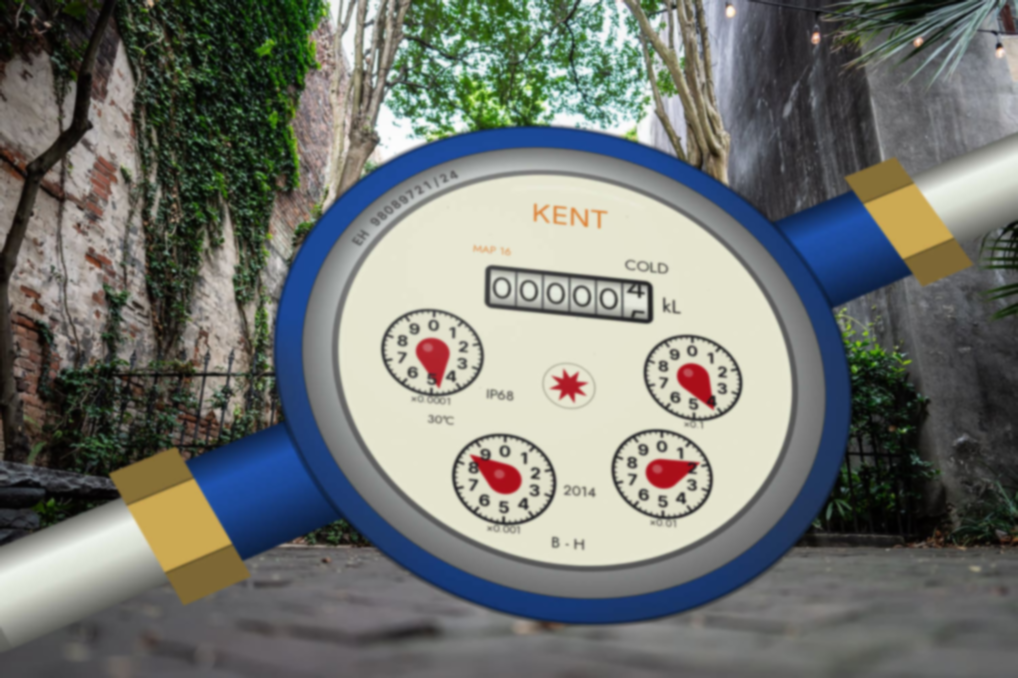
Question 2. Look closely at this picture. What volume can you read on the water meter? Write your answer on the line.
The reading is 4.4184 kL
